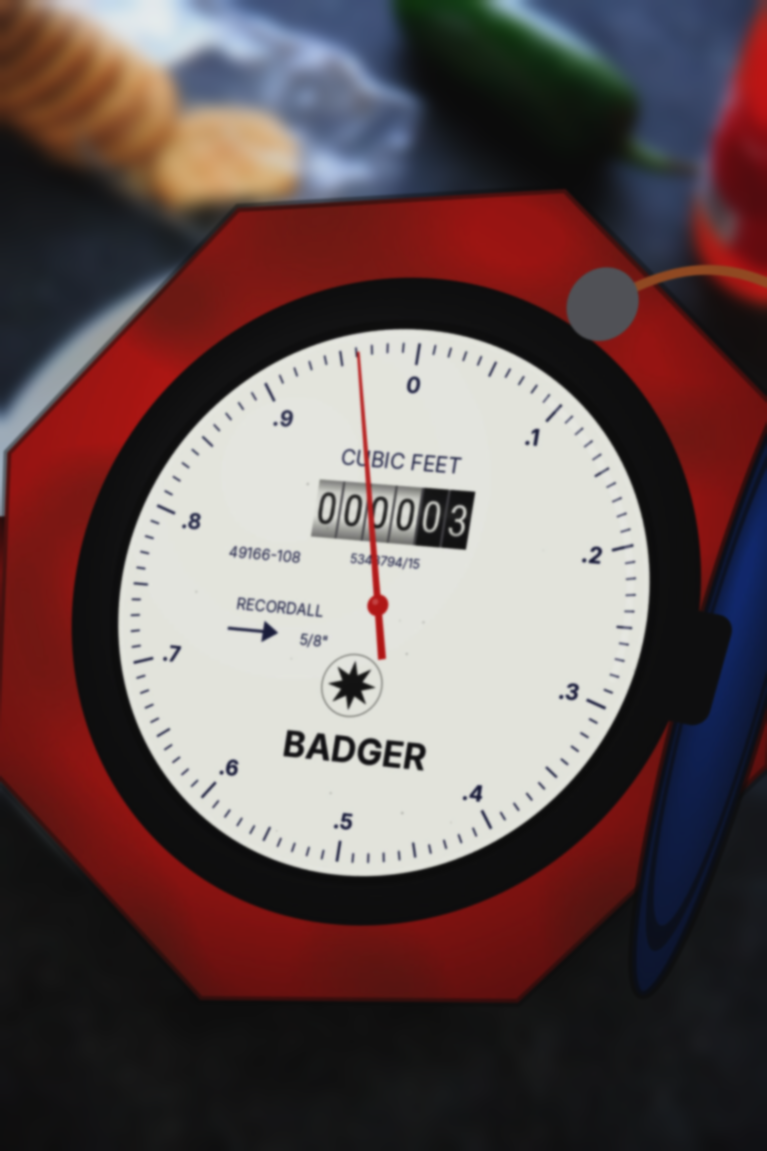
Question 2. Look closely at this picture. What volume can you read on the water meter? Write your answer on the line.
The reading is 2.96 ft³
